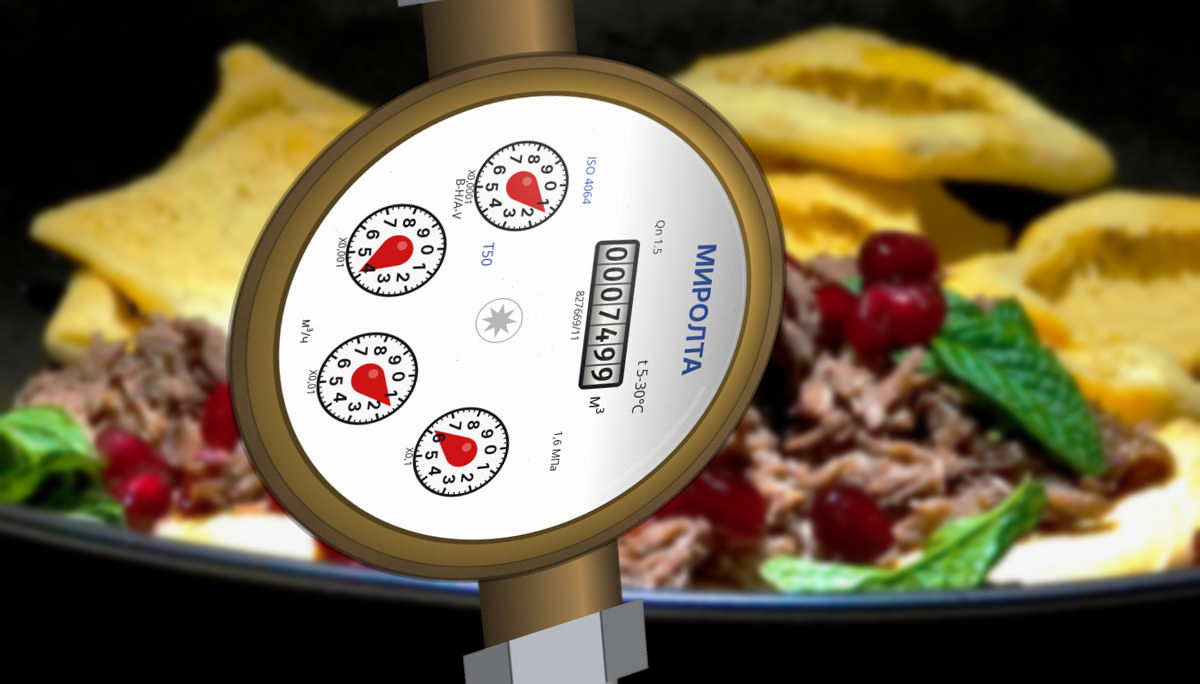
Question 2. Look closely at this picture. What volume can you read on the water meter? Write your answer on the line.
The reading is 7499.6141 m³
